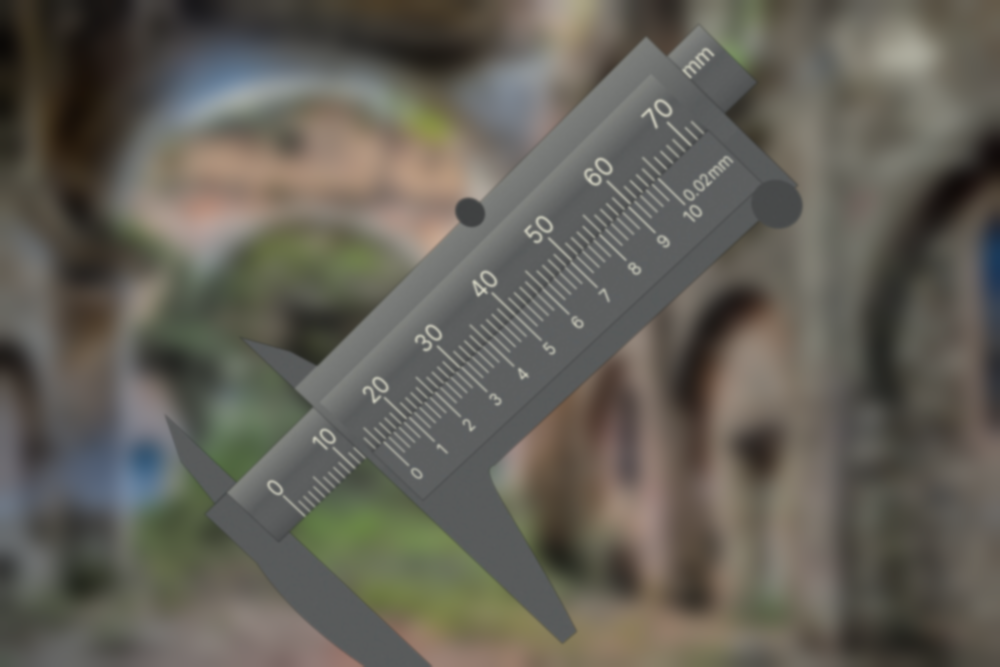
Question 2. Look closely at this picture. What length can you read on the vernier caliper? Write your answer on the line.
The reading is 15.5 mm
